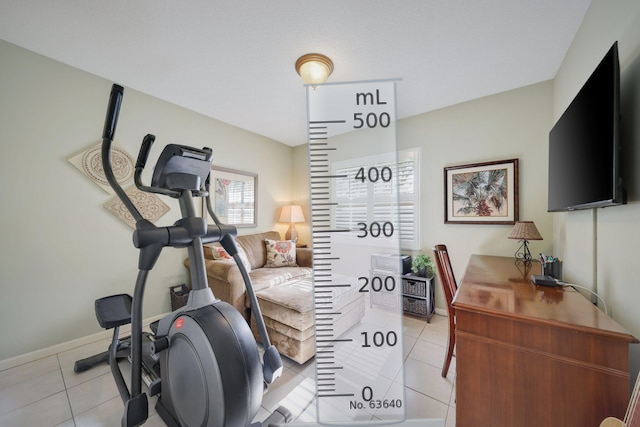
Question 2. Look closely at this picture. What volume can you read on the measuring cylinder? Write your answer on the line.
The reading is 300 mL
